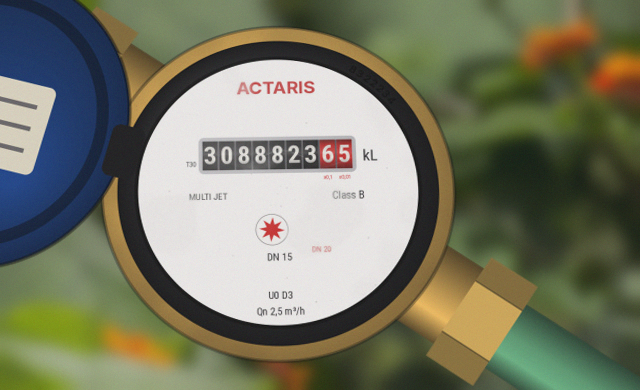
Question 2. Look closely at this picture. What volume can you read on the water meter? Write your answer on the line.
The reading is 3088823.65 kL
